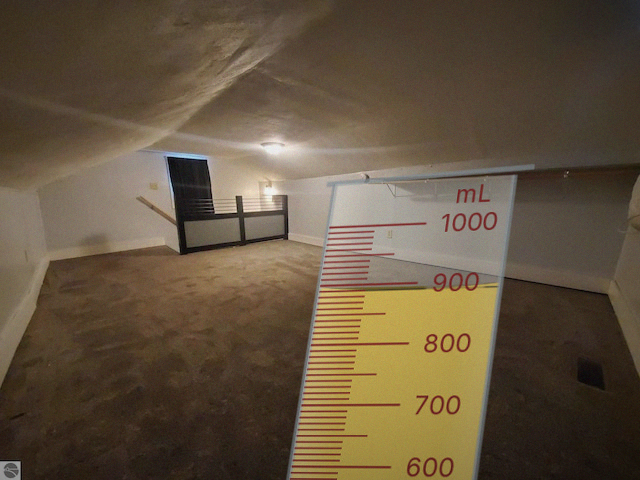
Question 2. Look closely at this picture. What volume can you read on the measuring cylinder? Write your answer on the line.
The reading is 890 mL
